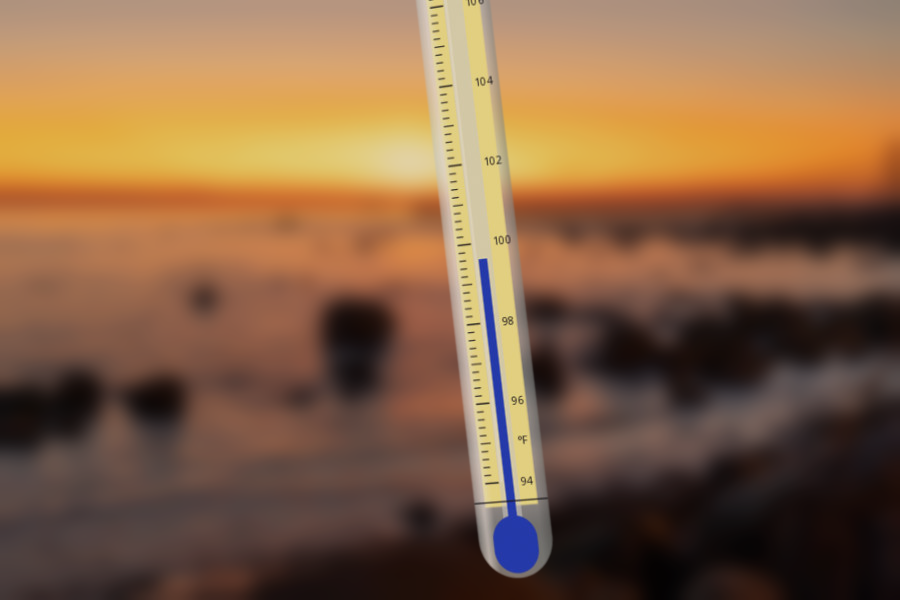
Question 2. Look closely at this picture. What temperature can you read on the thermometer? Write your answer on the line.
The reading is 99.6 °F
